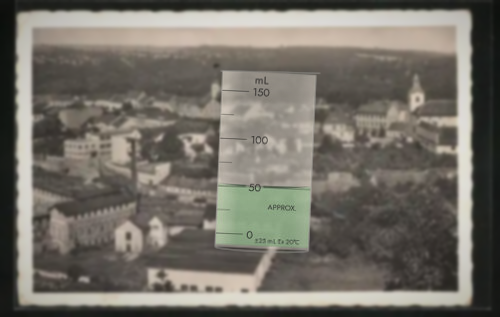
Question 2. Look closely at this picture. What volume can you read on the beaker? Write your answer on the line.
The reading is 50 mL
